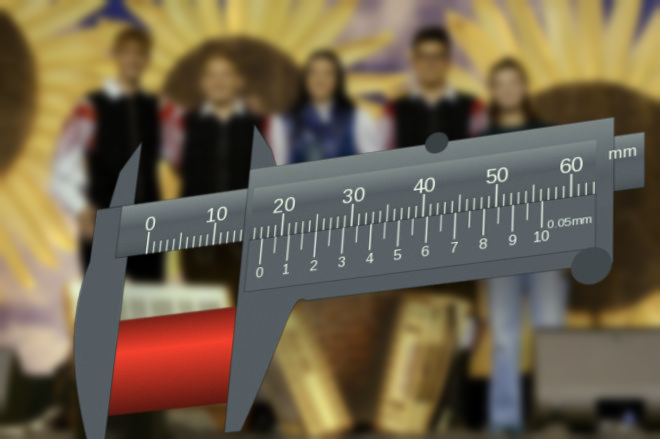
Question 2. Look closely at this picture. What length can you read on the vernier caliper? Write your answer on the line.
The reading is 17.2 mm
